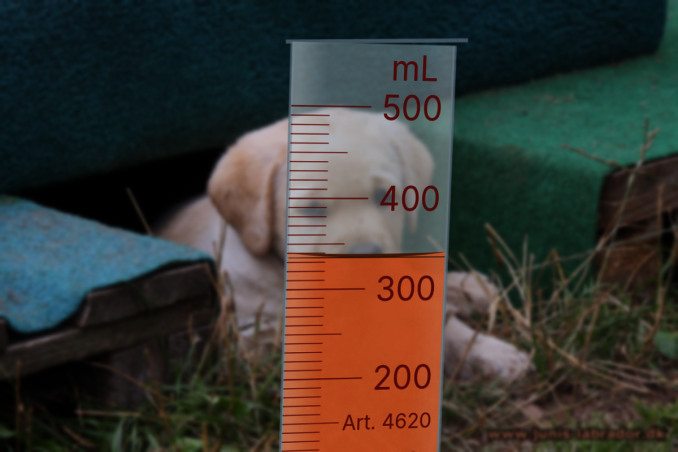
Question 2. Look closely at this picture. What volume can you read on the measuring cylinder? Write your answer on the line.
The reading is 335 mL
